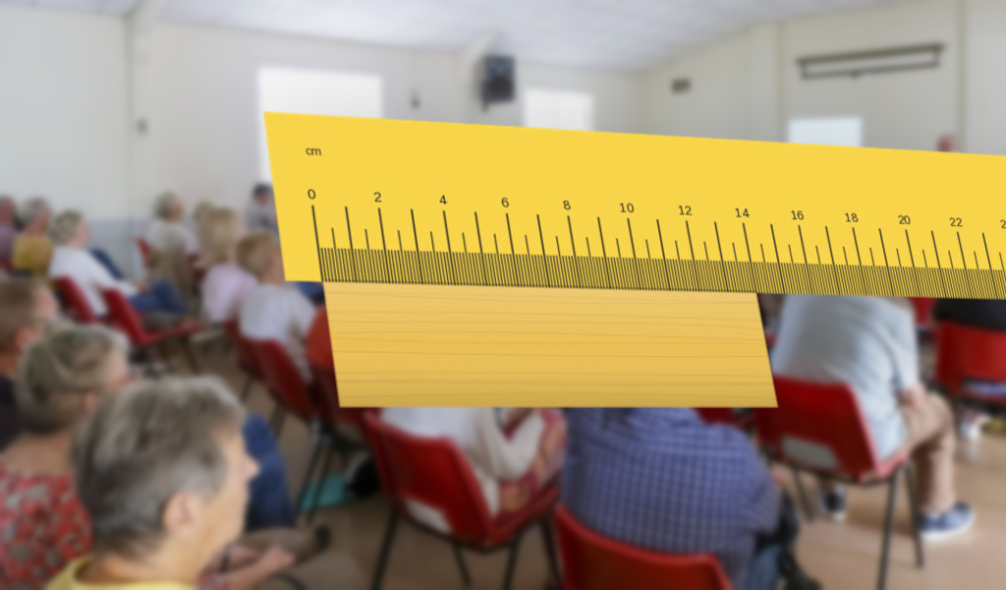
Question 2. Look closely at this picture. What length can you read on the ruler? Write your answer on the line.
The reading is 14 cm
